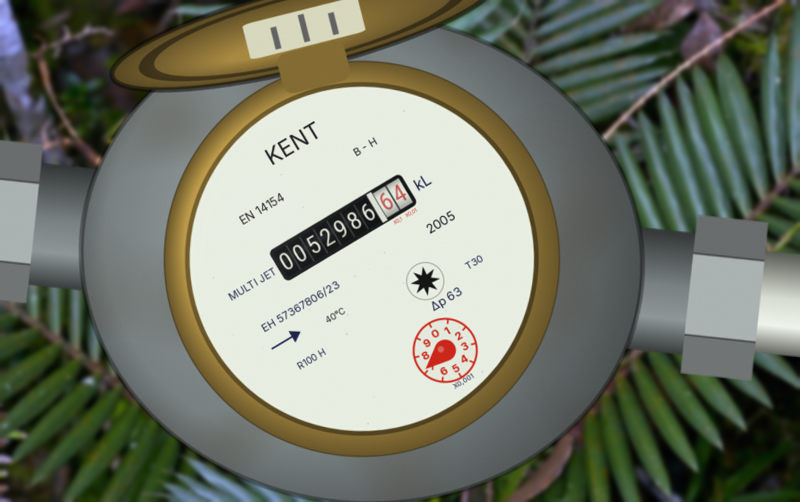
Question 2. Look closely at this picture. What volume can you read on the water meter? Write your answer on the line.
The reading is 52986.647 kL
